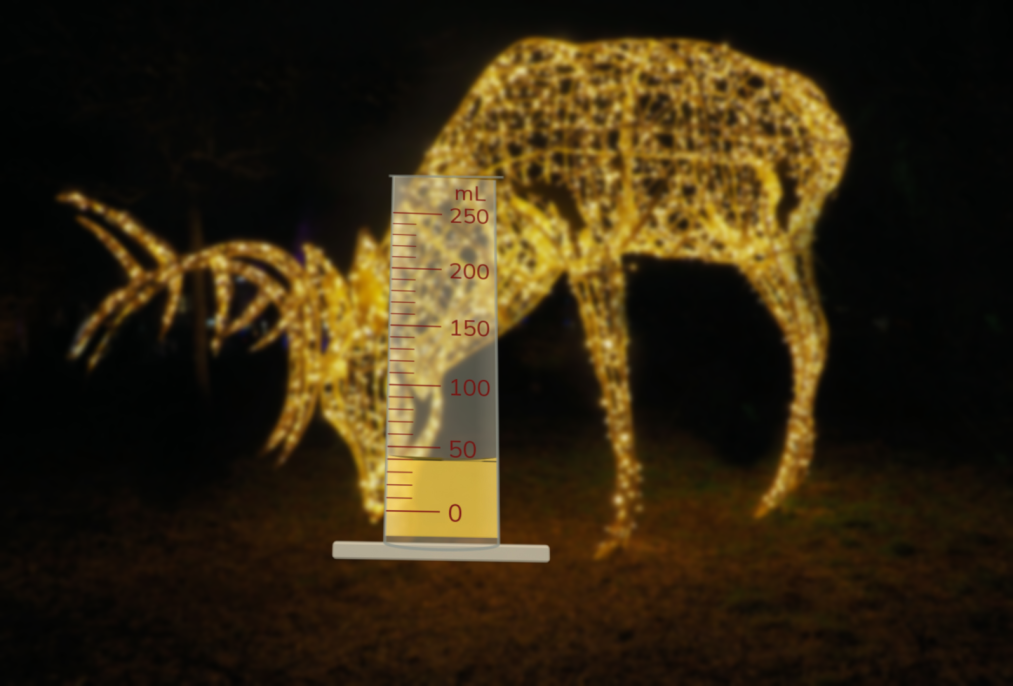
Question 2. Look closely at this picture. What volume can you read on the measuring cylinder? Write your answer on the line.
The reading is 40 mL
